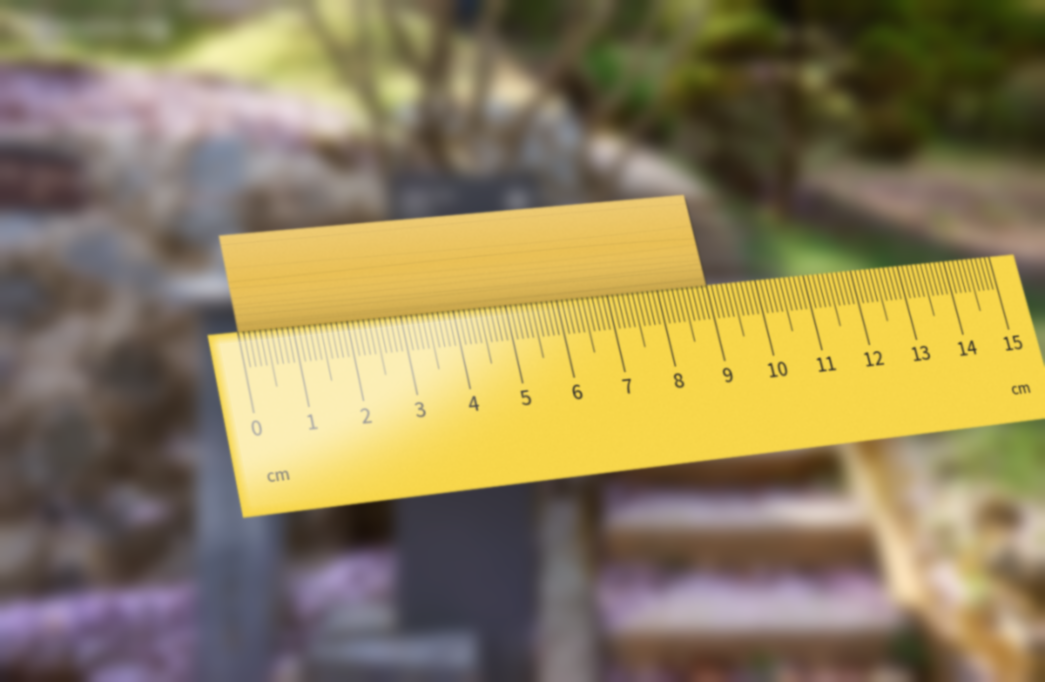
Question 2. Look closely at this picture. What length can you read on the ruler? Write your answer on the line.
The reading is 9 cm
